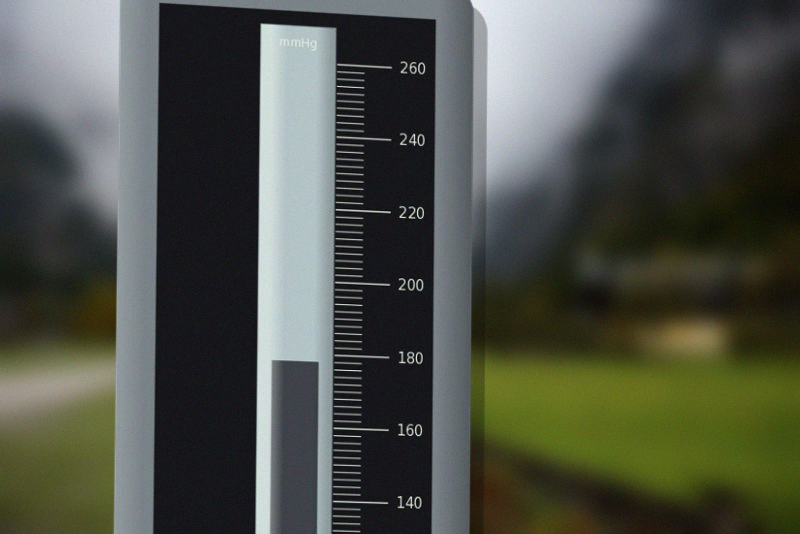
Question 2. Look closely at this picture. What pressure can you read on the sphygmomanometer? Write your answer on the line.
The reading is 178 mmHg
